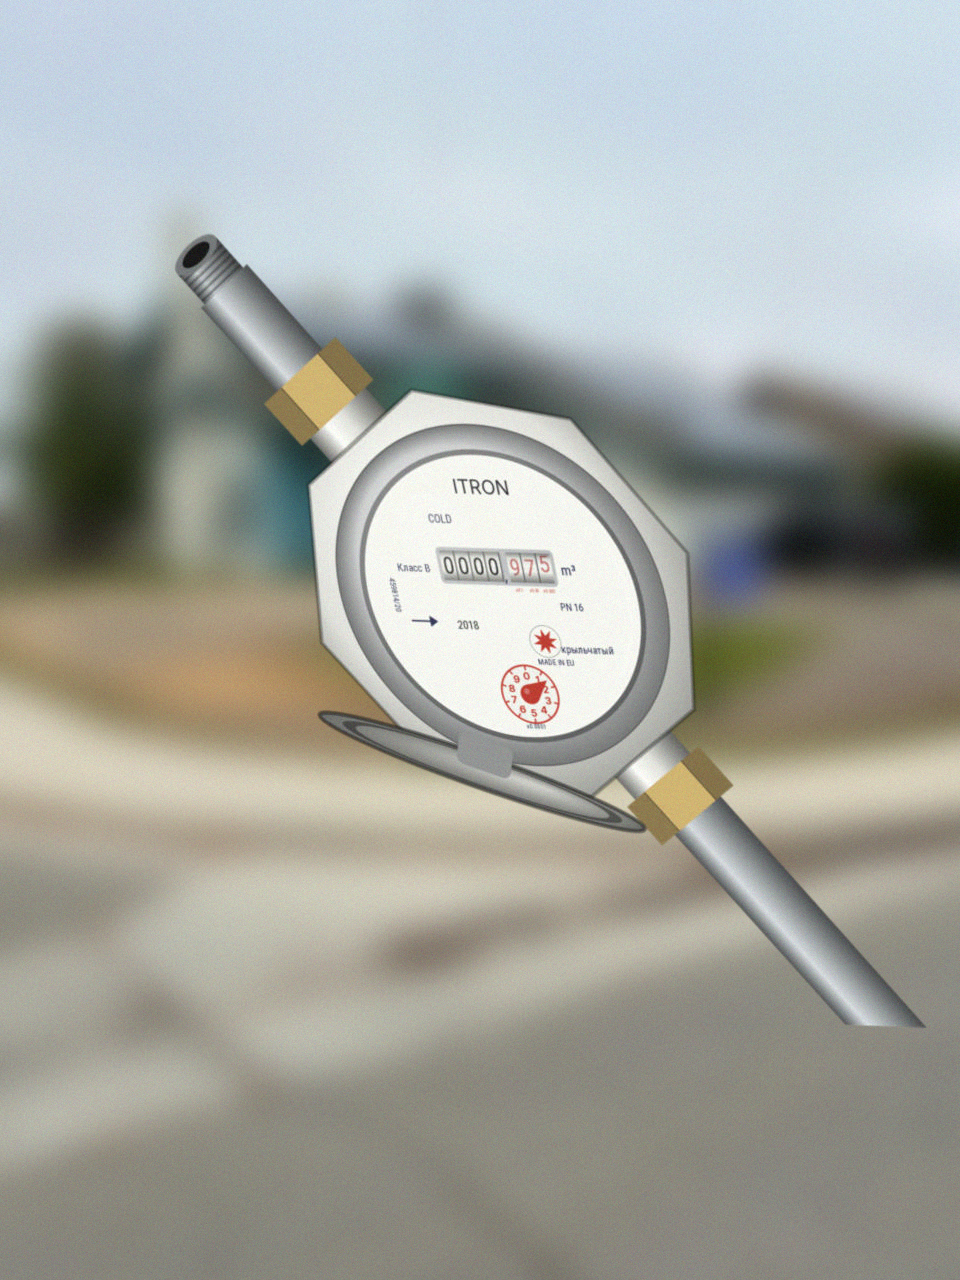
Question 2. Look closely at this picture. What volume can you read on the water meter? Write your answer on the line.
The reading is 0.9751 m³
